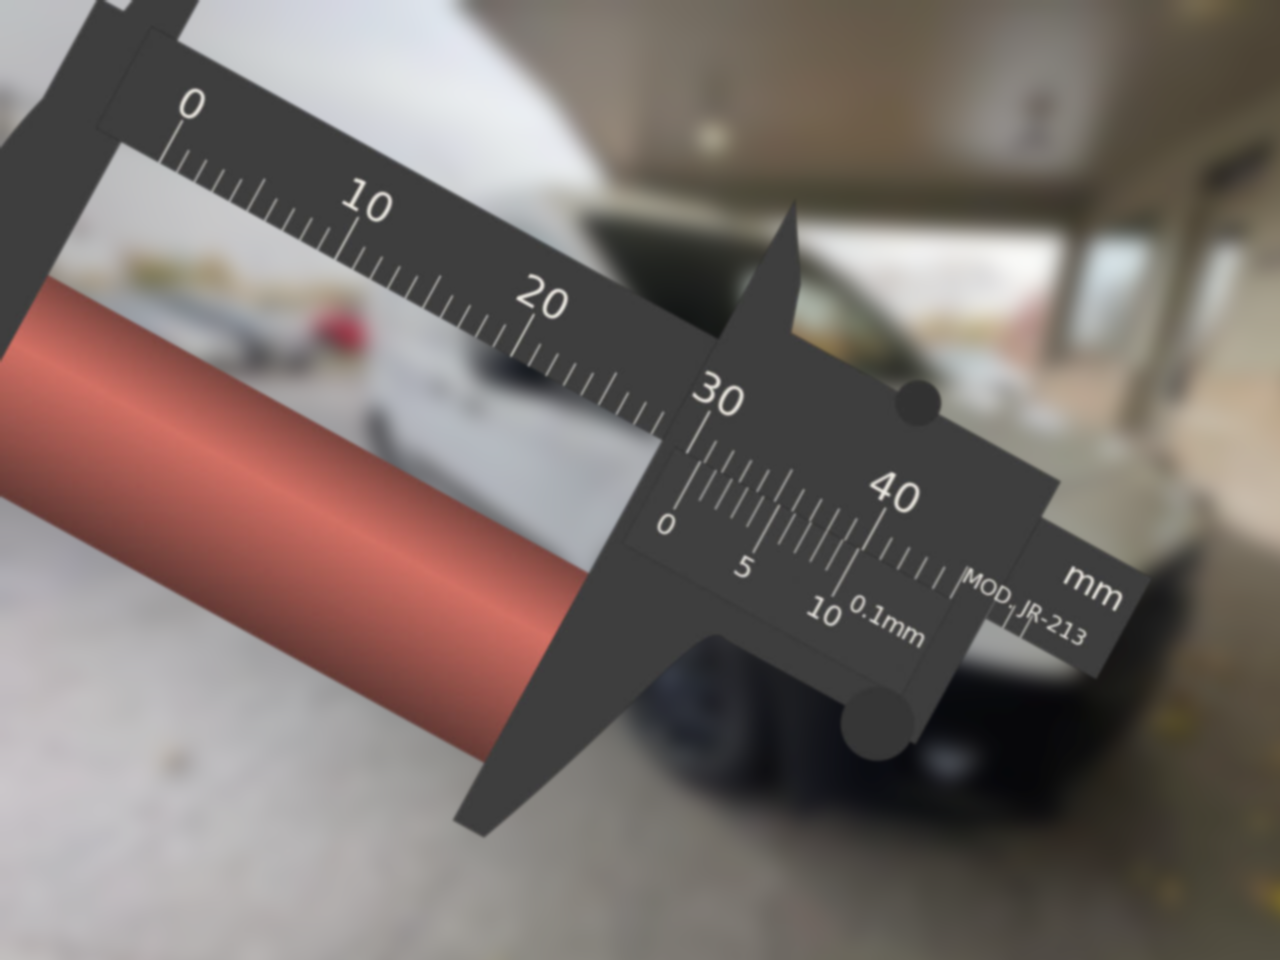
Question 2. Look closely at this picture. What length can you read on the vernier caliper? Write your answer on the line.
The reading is 30.8 mm
